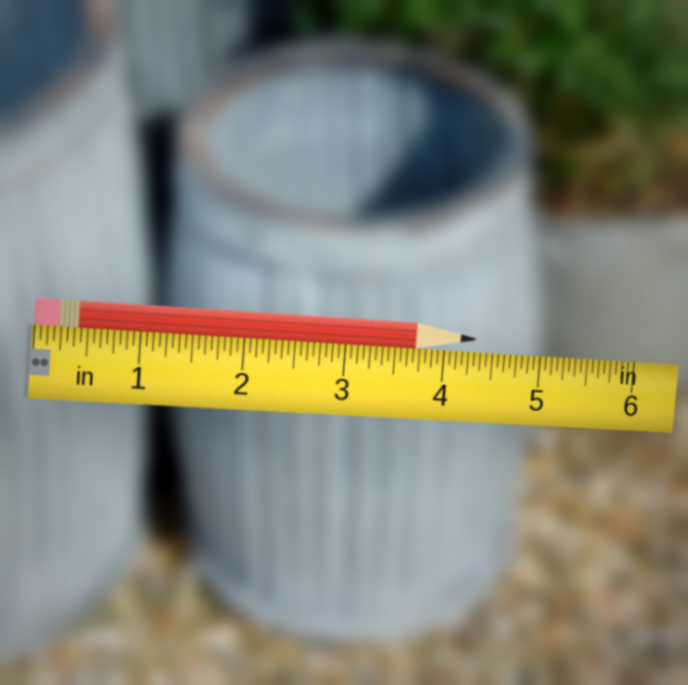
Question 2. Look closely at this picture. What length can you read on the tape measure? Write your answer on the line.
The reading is 4.3125 in
